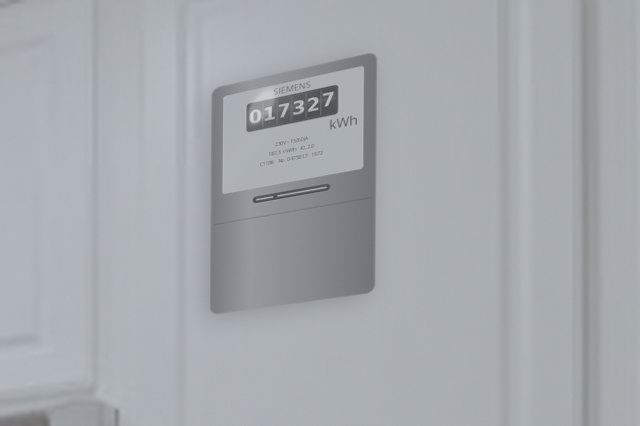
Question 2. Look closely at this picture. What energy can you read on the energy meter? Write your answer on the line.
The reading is 17327 kWh
